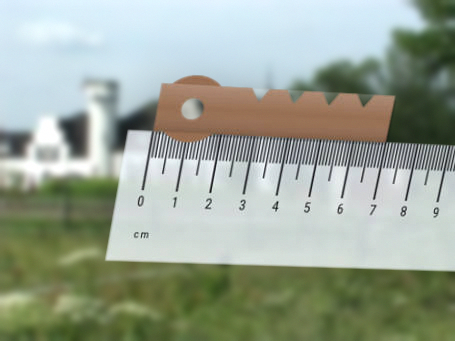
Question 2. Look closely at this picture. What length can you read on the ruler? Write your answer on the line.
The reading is 7 cm
